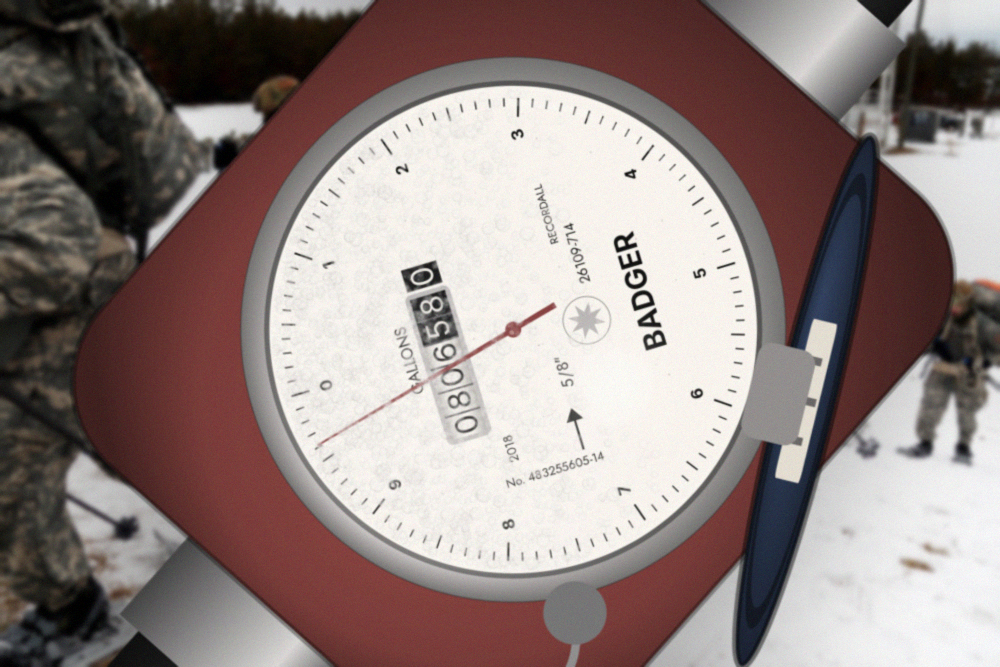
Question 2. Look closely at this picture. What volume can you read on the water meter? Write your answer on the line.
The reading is 806579.6 gal
